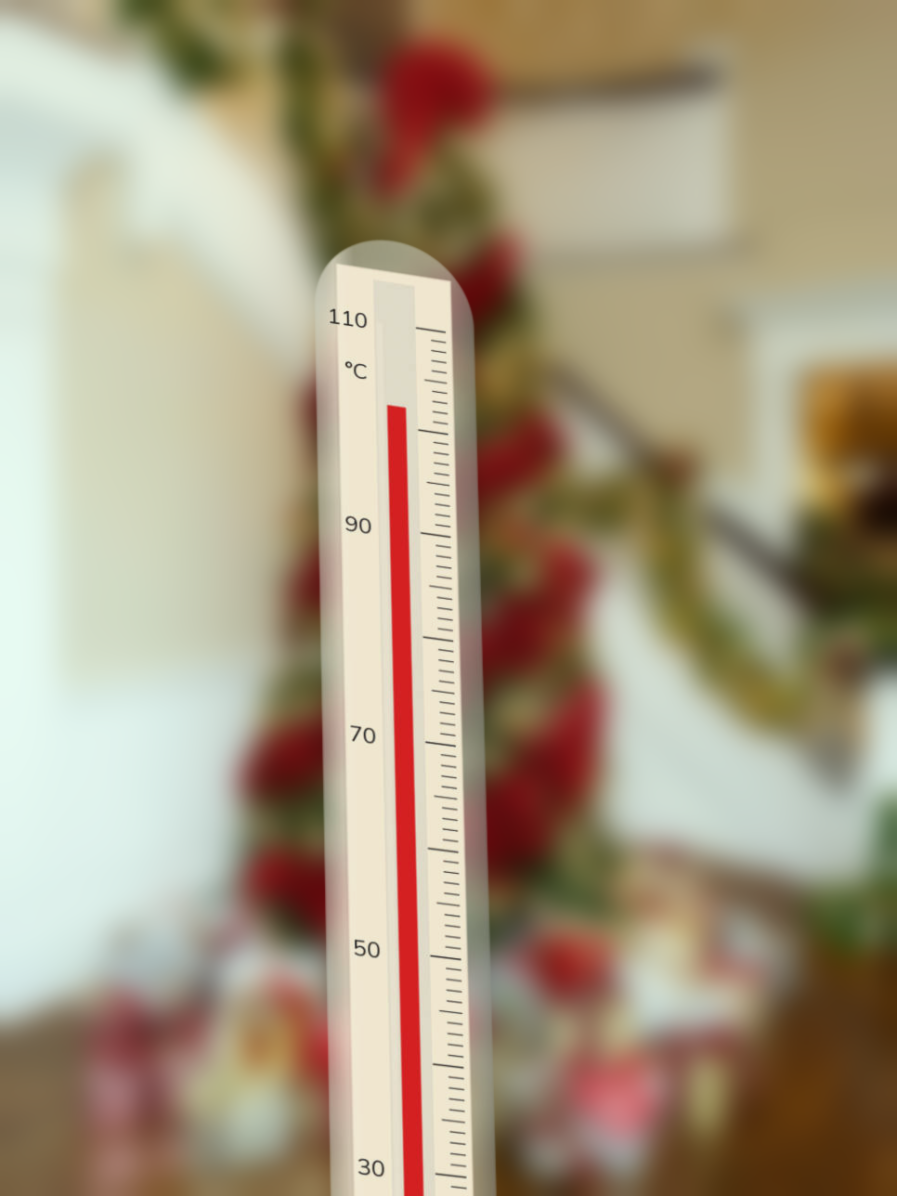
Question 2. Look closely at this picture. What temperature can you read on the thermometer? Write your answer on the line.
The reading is 102 °C
